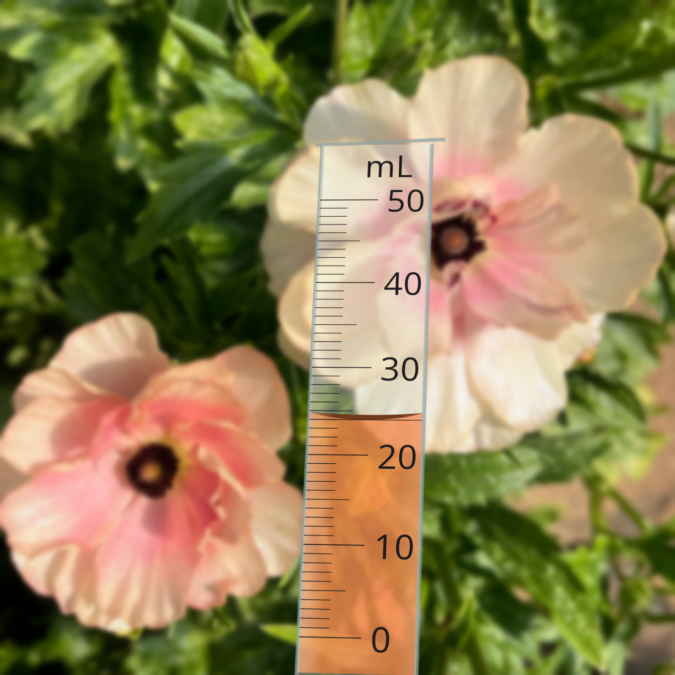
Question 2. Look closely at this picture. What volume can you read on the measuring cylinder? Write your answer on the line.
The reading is 24 mL
